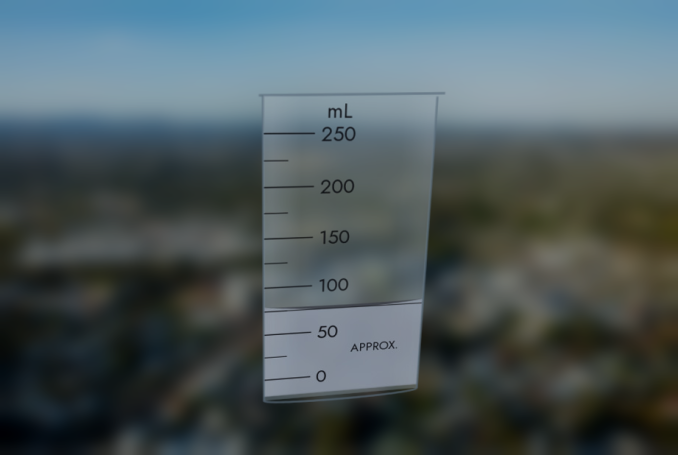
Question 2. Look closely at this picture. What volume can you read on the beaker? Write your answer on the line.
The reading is 75 mL
